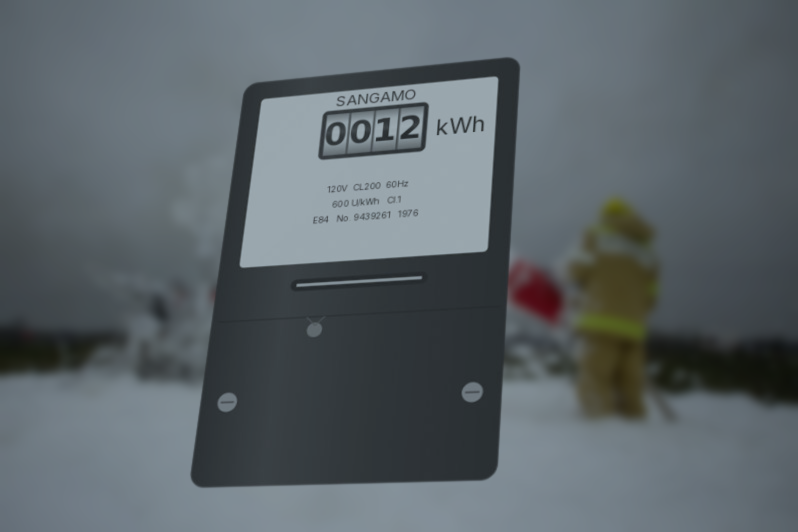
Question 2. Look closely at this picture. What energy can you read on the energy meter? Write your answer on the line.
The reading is 12 kWh
